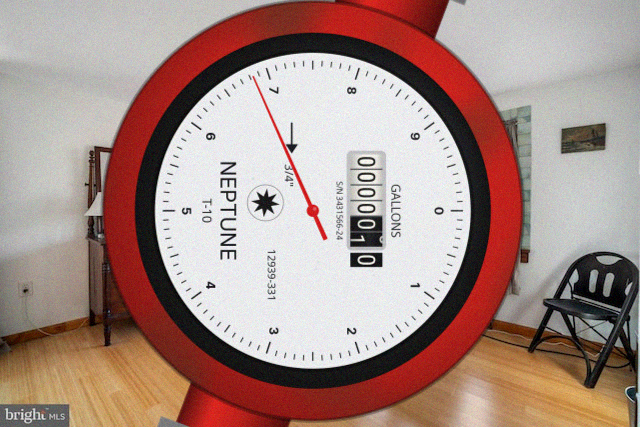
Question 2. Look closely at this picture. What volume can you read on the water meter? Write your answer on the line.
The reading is 6.8 gal
